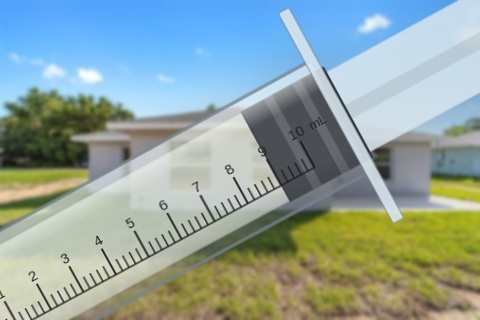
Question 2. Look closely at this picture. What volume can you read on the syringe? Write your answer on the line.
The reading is 9 mL
